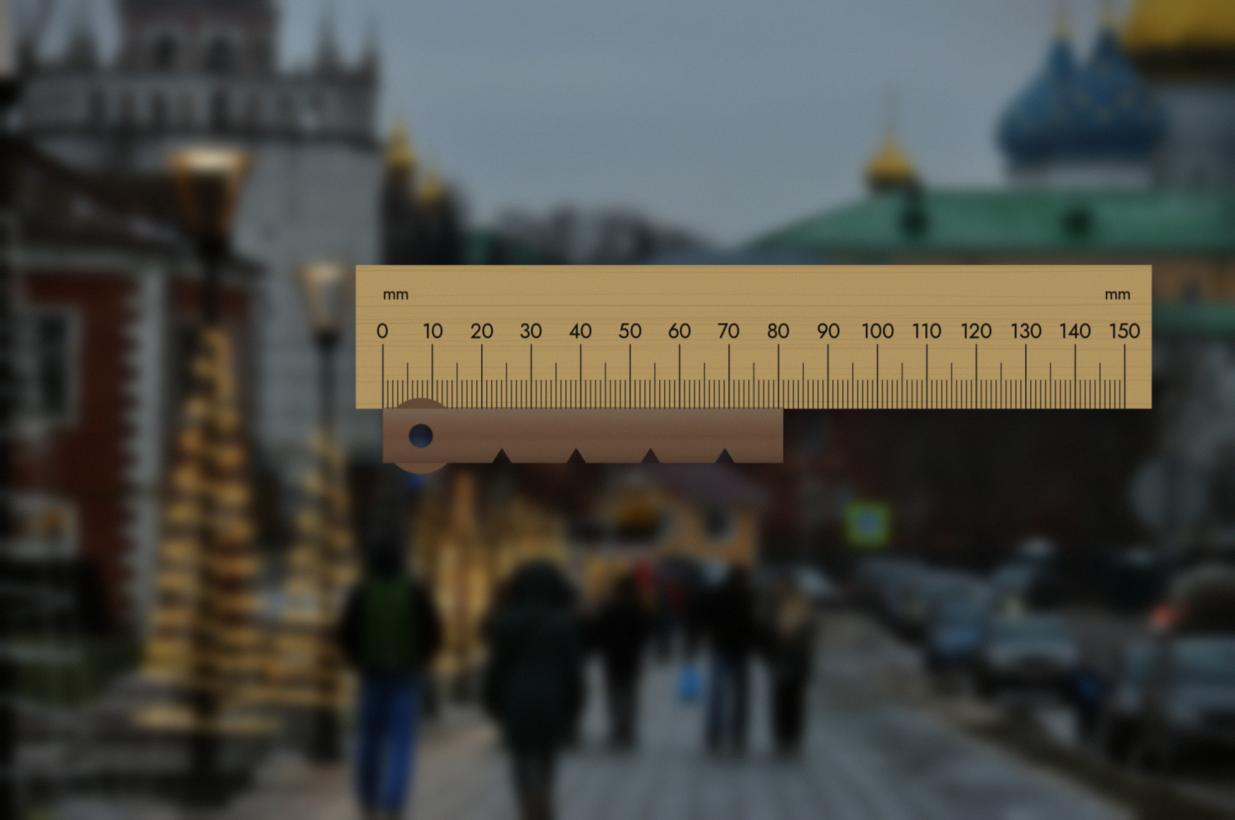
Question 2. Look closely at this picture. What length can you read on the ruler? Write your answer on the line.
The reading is 81 mm
